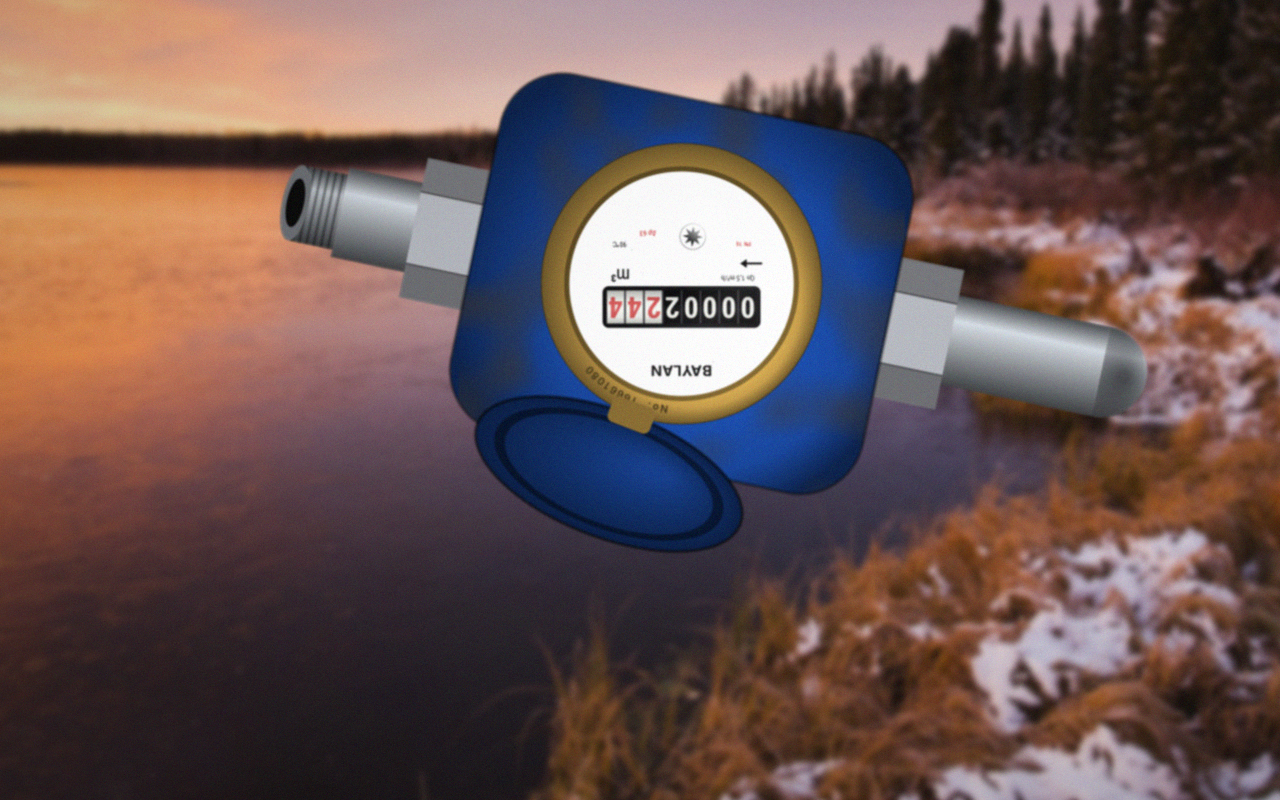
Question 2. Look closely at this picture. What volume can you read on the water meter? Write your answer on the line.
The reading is 2.244 m³
